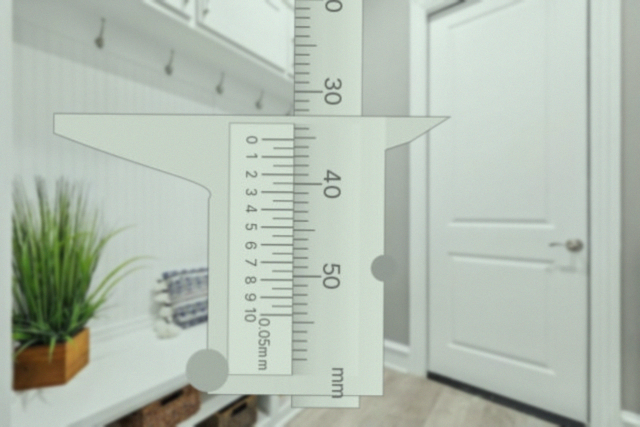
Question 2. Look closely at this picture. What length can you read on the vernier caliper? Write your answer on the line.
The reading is 35.2 mm
